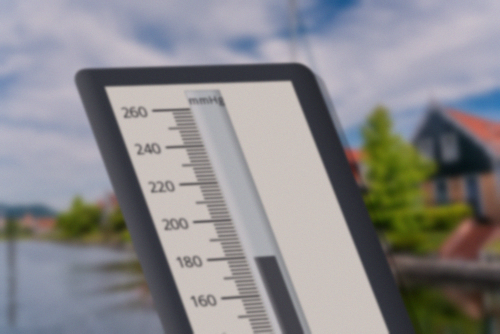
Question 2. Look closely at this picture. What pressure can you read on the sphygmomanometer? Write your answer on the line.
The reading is 180 mmHg
